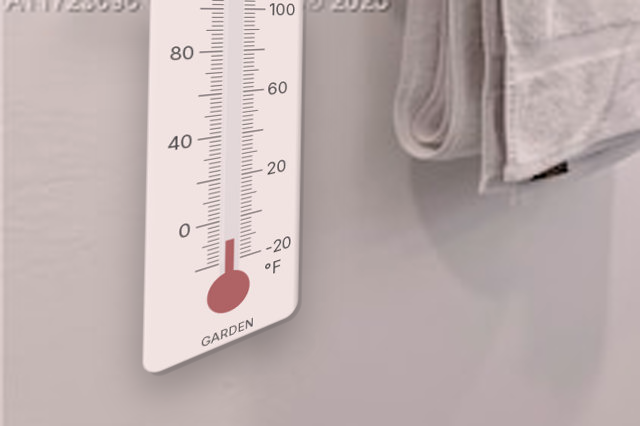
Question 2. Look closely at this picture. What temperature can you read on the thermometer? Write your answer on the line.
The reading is -10 °F
